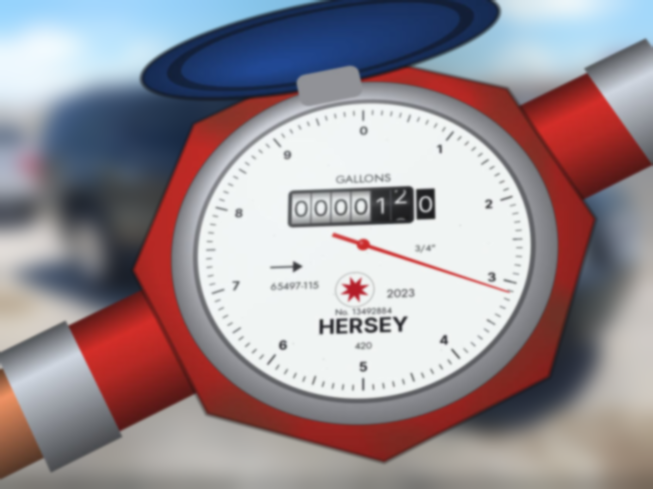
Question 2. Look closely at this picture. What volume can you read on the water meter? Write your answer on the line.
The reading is 123.1 gal
